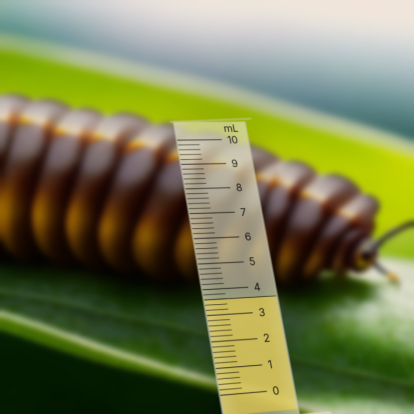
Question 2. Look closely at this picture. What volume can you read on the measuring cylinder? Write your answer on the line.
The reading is 3.6 mL
